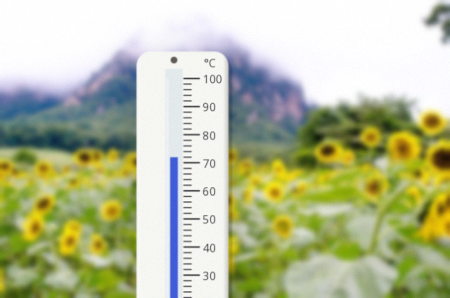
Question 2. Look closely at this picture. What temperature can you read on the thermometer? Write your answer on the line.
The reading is 72 °C
